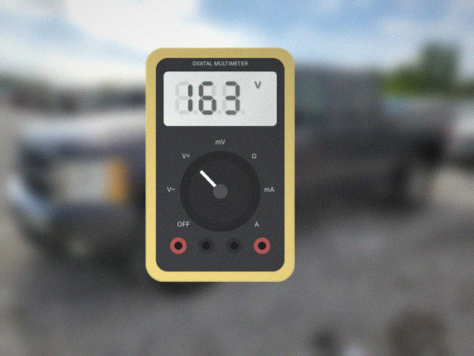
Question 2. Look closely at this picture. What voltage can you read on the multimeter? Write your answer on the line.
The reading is 163 V
